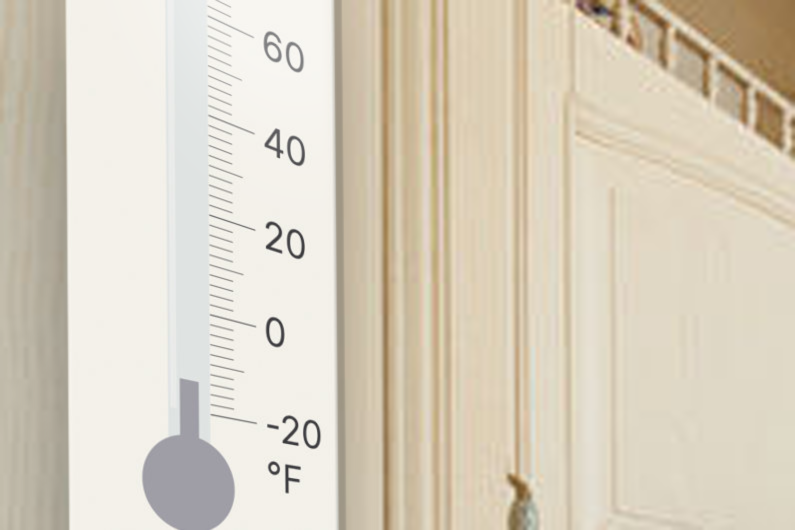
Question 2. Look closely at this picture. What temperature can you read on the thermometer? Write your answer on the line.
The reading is -14 °F
